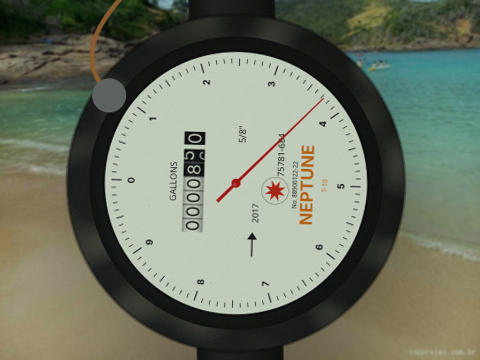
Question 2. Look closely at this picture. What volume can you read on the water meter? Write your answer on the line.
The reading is 853.7 gal
